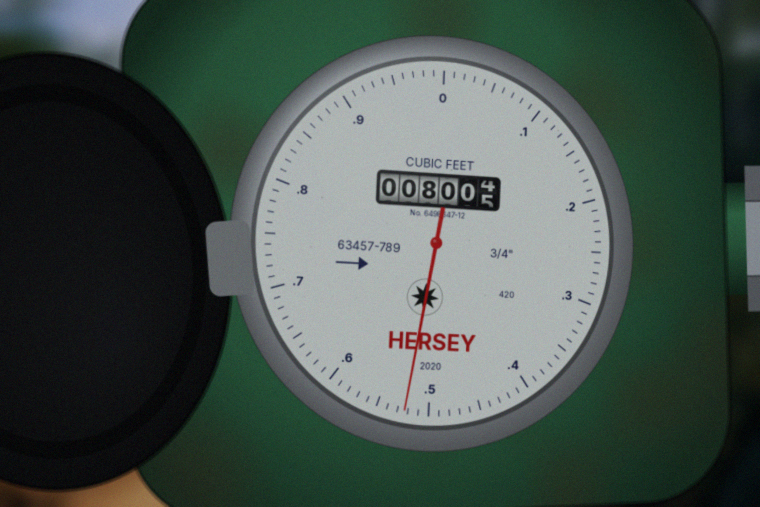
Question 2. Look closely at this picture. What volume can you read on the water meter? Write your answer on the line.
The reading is 8004.52 ft³
